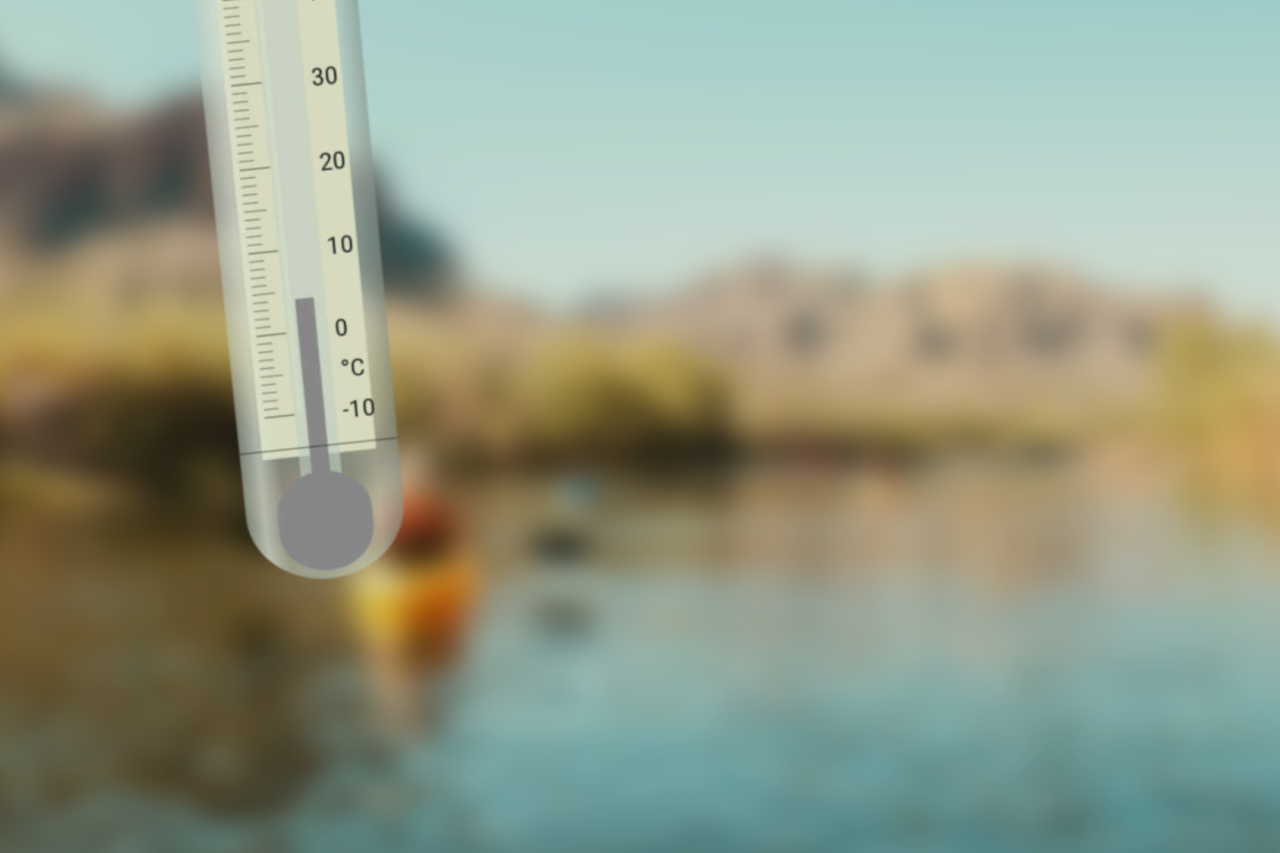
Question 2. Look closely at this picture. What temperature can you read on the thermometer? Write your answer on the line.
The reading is 4 °C
